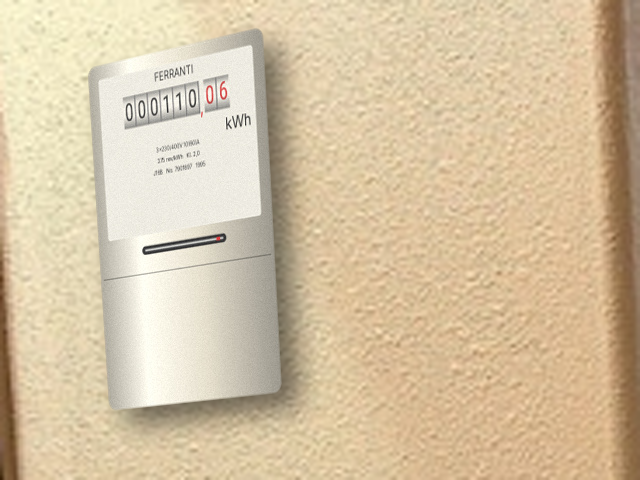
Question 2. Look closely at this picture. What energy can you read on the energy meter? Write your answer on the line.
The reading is 110.06 kWh
